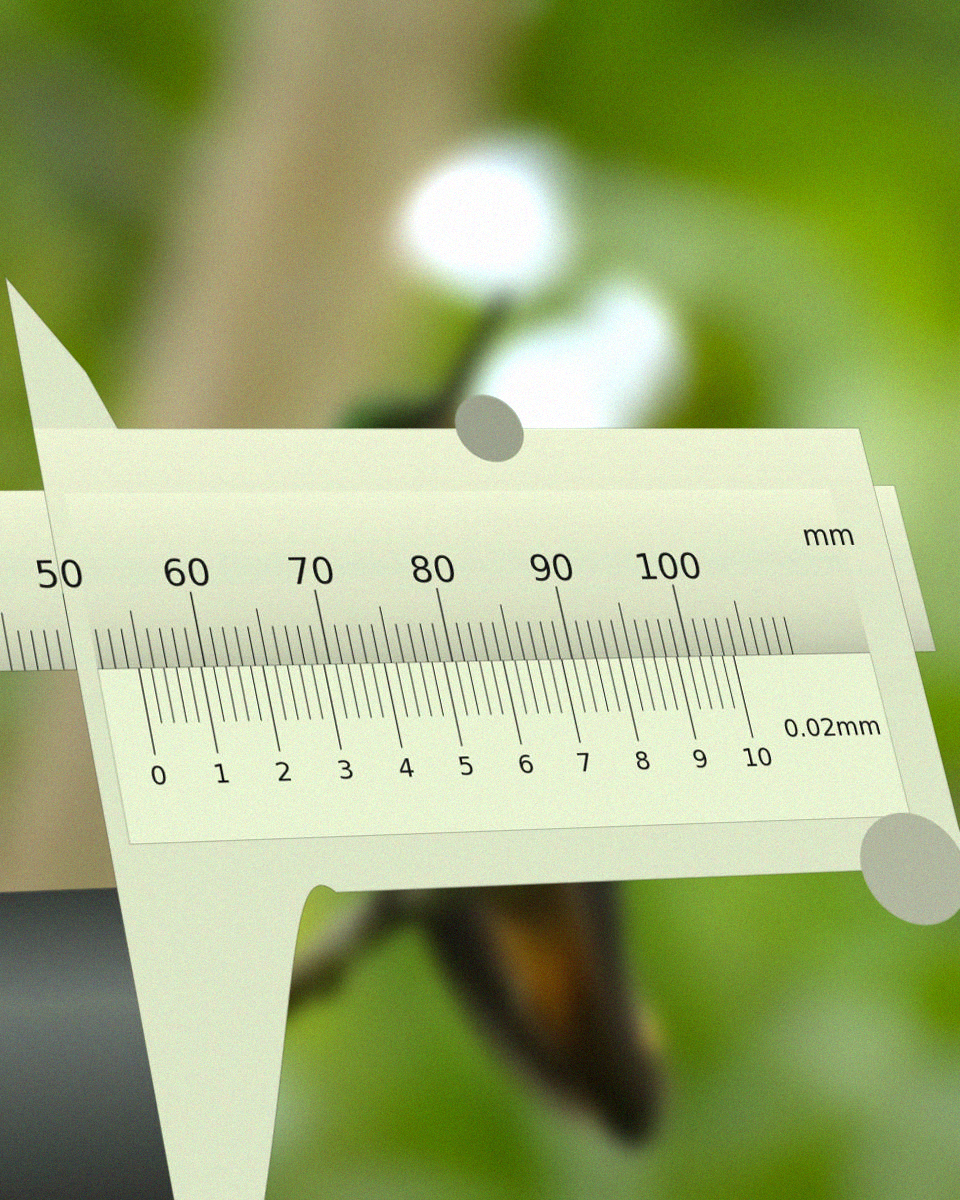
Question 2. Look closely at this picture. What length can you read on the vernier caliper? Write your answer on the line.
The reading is 54.8 mm
